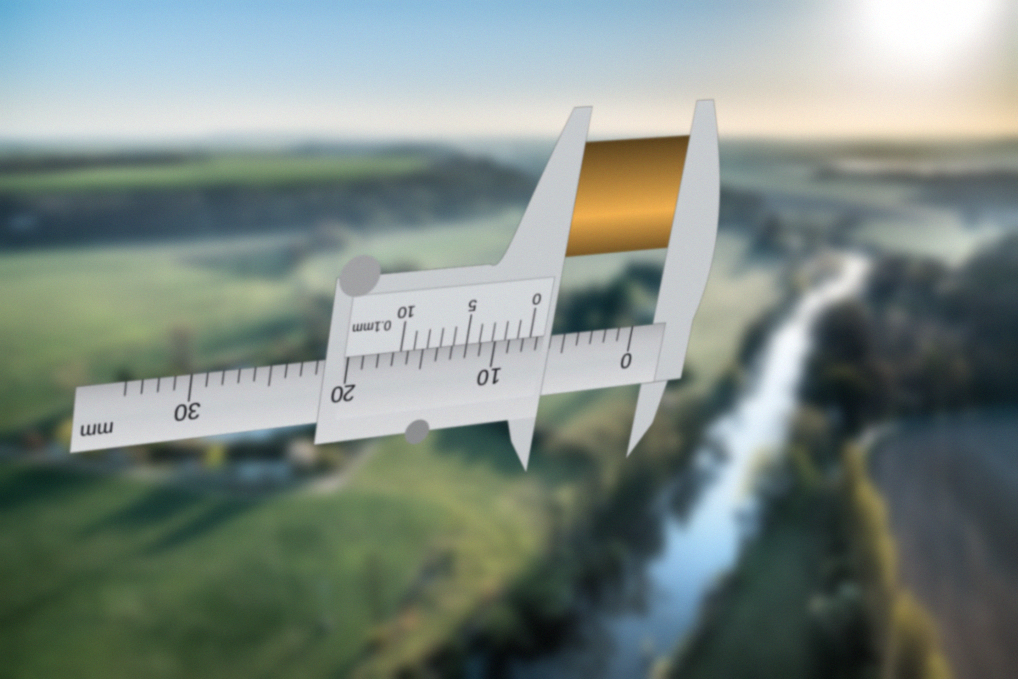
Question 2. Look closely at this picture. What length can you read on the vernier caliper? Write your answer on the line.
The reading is 7.5 mm
